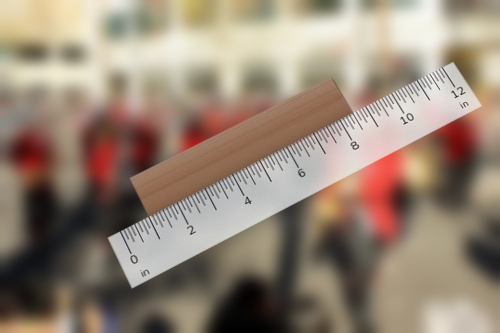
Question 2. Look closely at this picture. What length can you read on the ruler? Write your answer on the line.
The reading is 7.5 in
